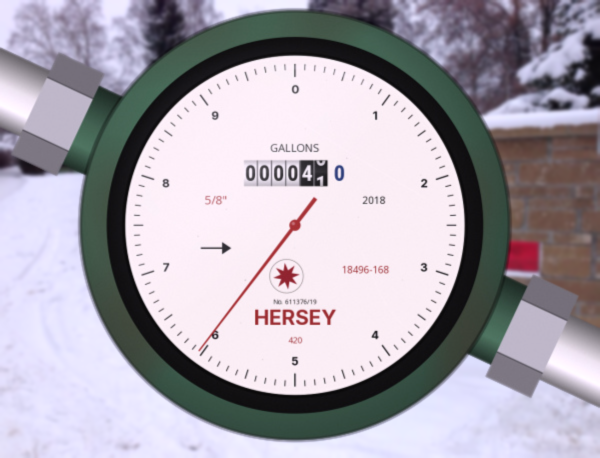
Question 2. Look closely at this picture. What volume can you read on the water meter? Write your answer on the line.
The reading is 406.0 gal
